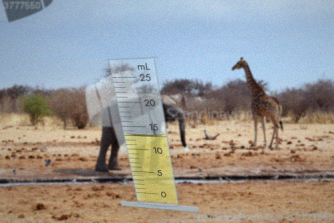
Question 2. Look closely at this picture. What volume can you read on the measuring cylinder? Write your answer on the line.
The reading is 13 mL
